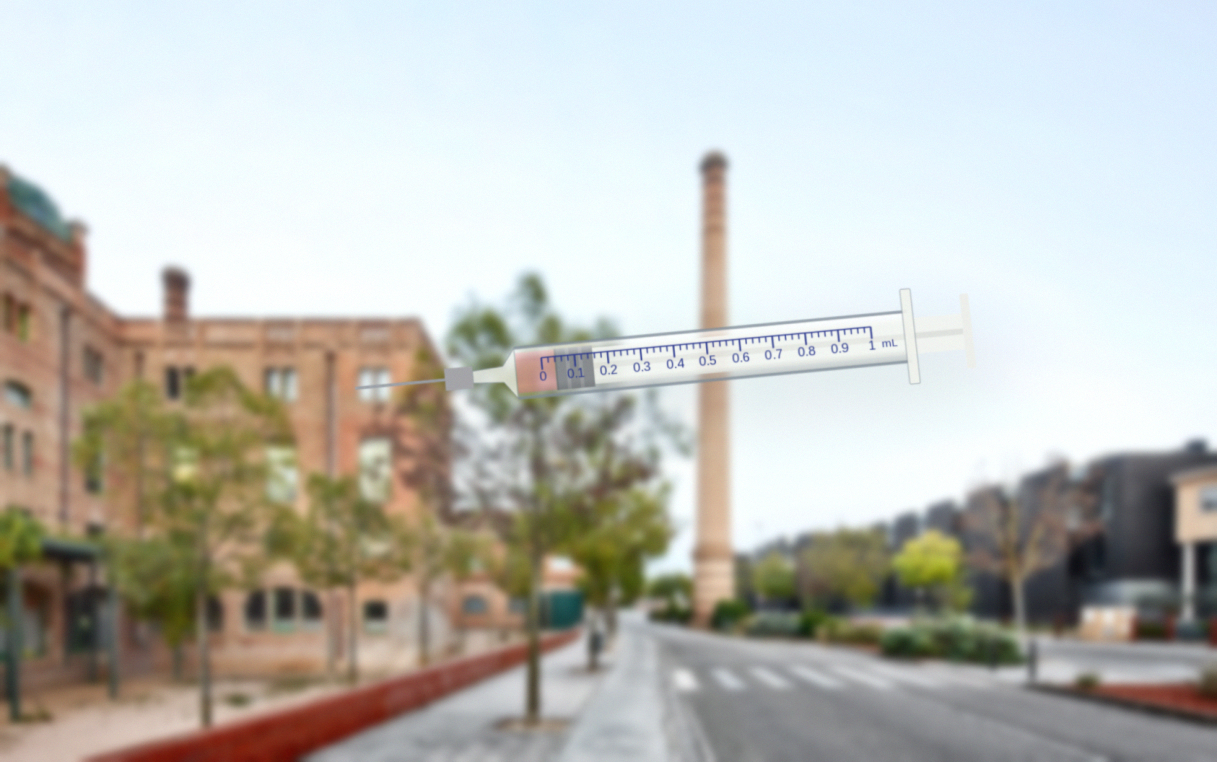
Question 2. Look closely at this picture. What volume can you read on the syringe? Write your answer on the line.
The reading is 0.04 mL
